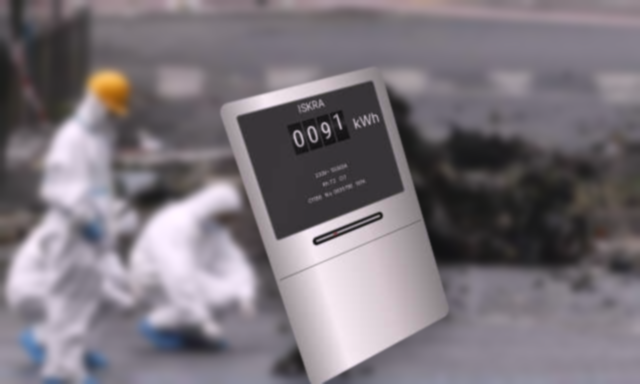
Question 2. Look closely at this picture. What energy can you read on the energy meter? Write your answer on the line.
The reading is 91 kWh
